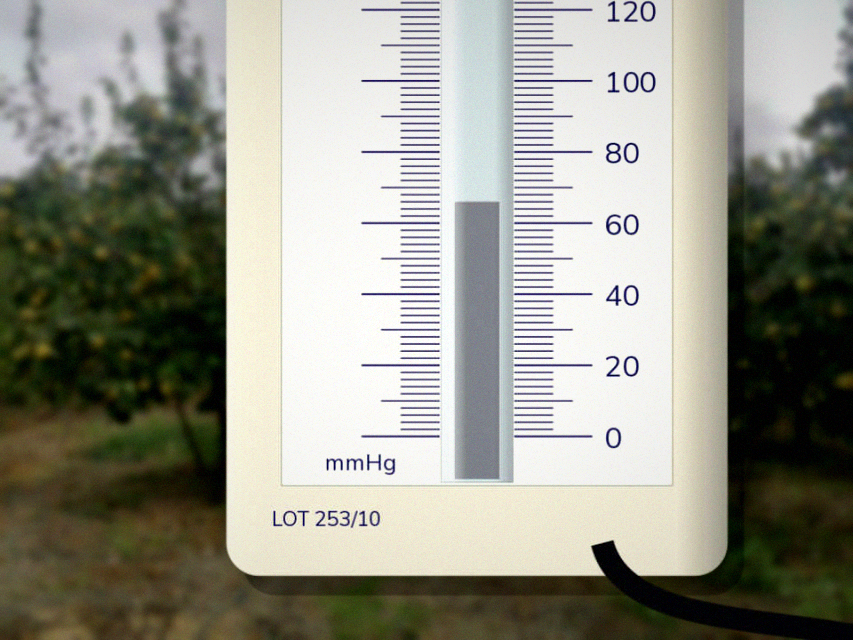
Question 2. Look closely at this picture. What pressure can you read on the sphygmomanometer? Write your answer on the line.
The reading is 66 mmHg
